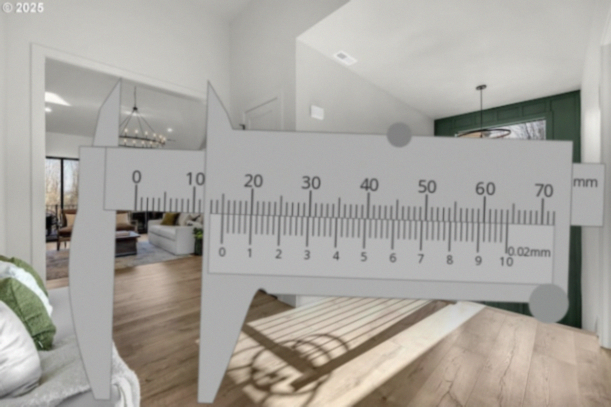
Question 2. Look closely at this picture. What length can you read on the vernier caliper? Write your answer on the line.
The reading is 15.0 mm
